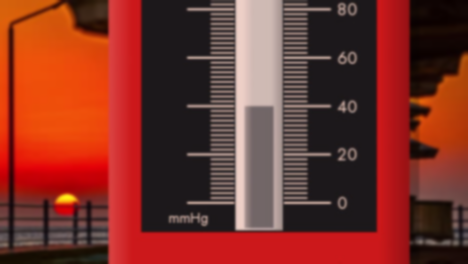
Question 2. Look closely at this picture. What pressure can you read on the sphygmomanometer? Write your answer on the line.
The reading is 40 mmHg
